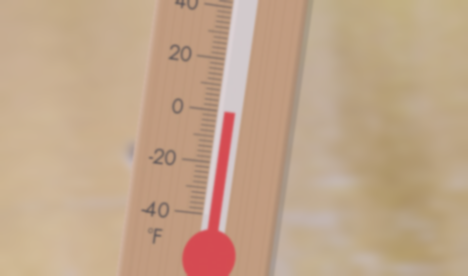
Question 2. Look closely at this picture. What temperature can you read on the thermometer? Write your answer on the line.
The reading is 0 °F
